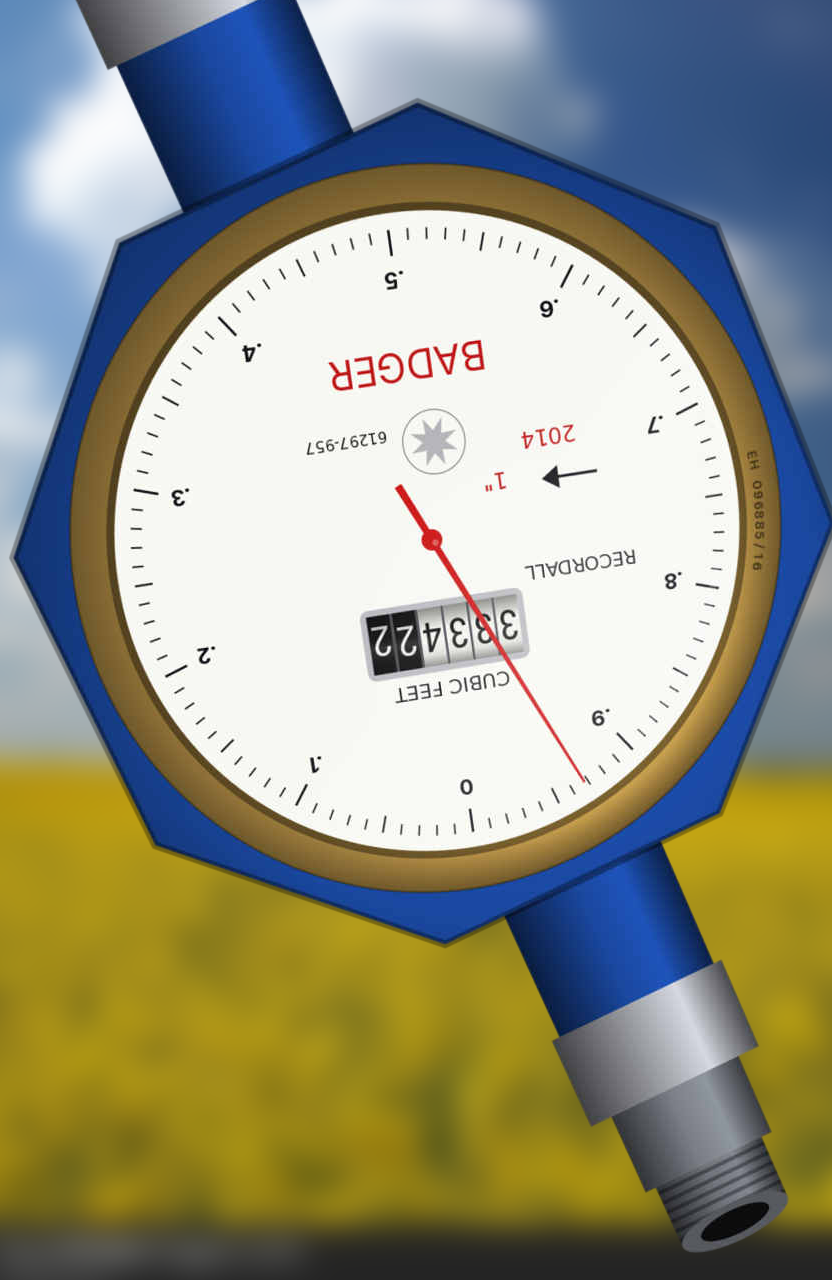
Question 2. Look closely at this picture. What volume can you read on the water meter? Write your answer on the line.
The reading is 333421.93 ft³
